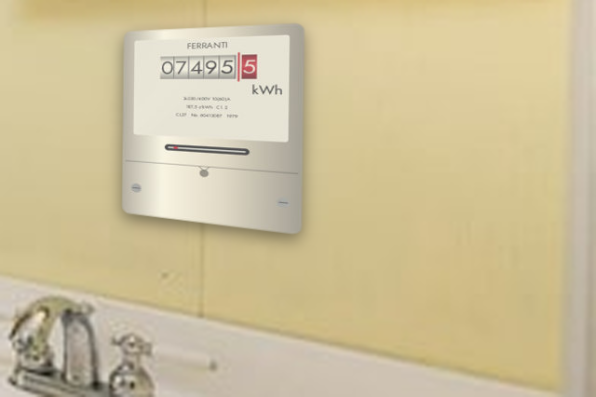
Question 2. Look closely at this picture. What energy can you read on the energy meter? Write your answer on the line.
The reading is 7495.5 kWh
